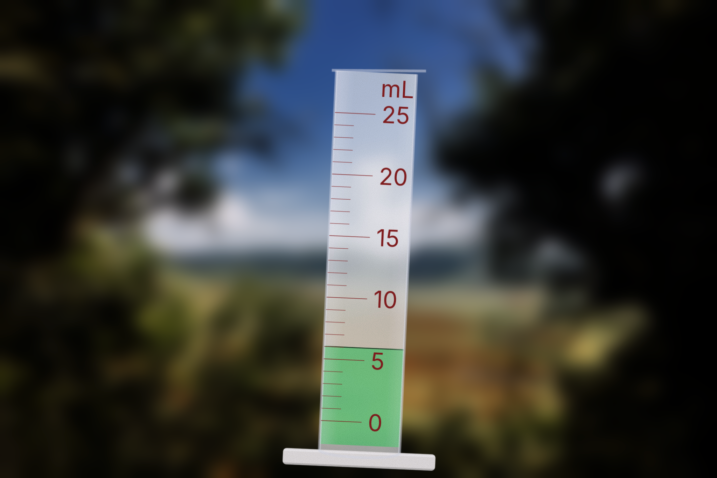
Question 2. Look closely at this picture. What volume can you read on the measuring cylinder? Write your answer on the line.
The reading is 6 mL
